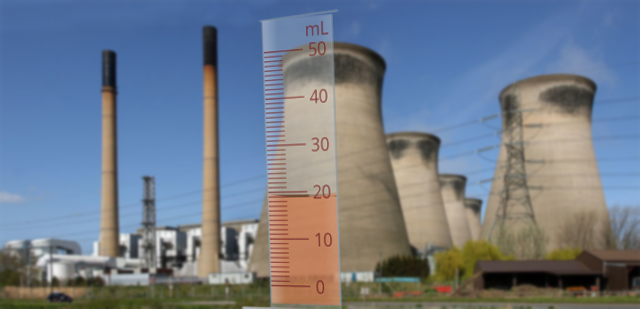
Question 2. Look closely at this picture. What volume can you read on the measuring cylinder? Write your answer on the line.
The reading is 19 mL
